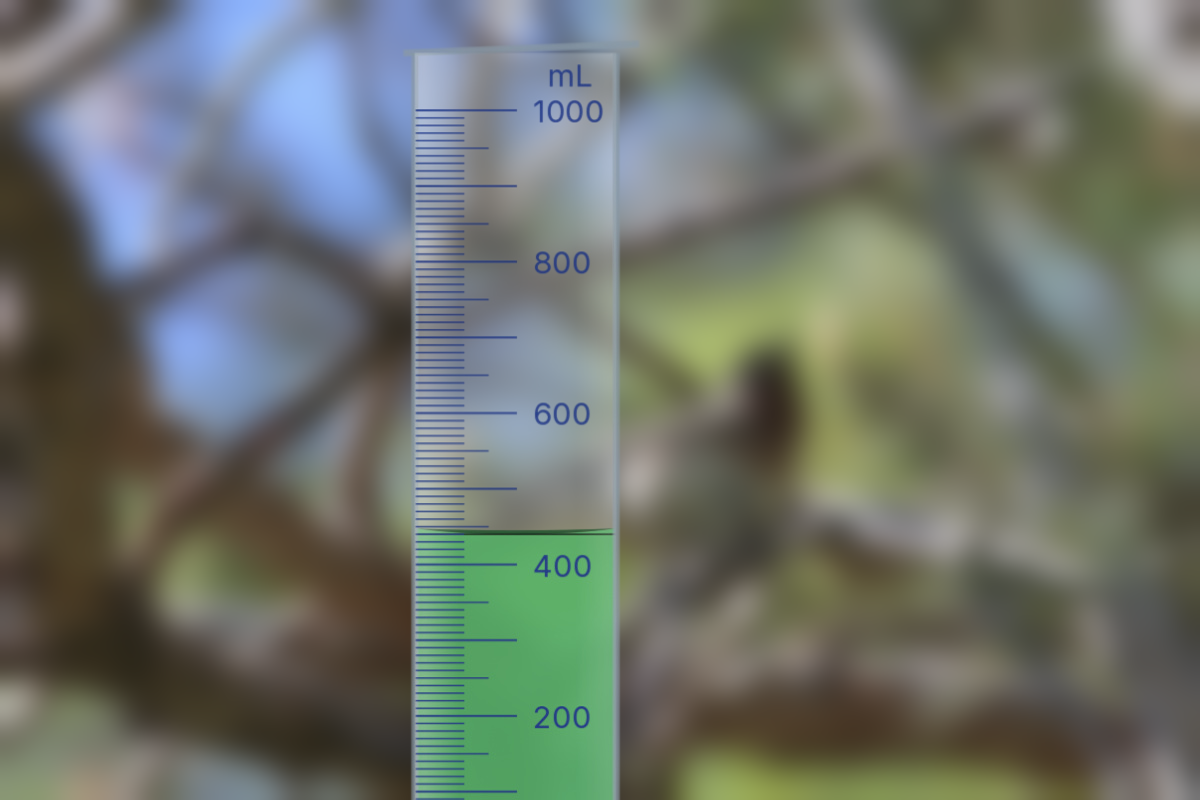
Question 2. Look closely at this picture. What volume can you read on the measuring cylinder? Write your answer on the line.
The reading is 440 mL
